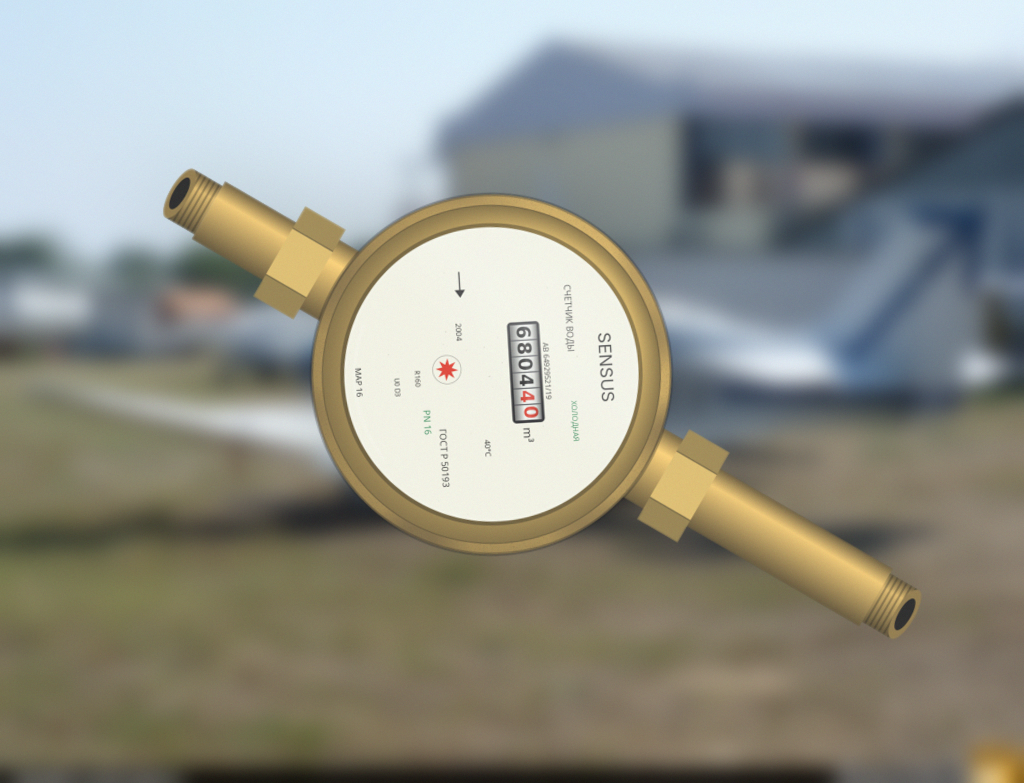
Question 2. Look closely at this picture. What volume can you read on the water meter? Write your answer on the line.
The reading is 6804.40 m³
